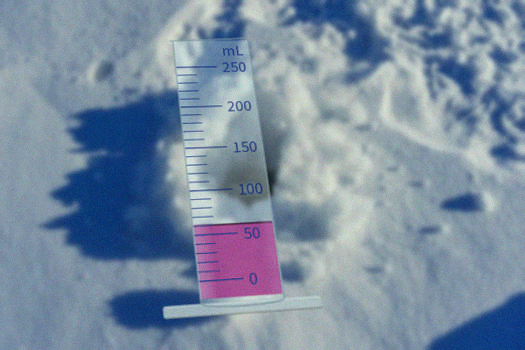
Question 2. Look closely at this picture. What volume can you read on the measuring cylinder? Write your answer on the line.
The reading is 60 mL
